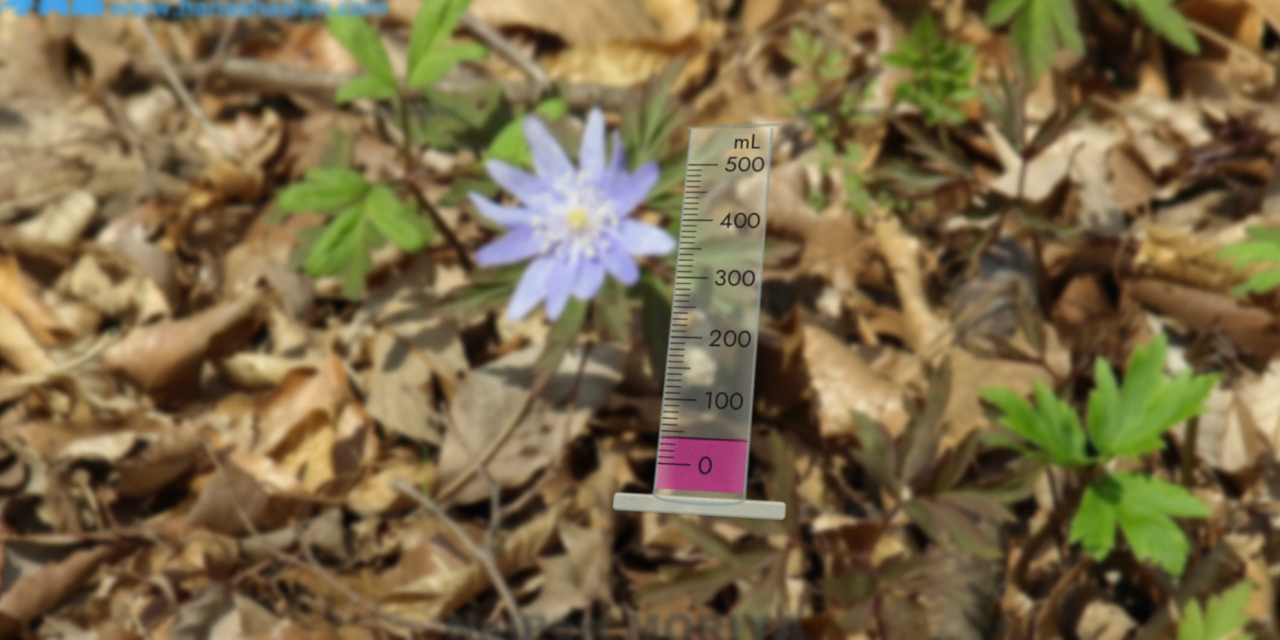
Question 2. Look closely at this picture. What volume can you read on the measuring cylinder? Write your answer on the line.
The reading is 40 mL
